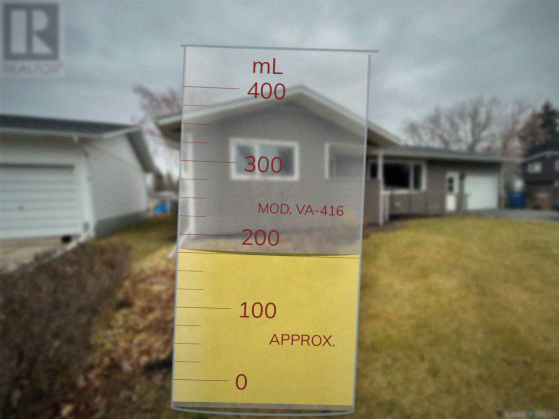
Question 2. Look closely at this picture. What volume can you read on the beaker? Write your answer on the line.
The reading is 175 mL
